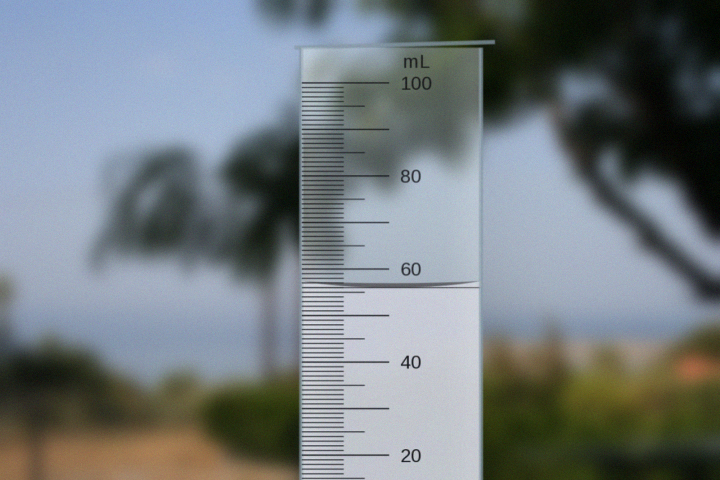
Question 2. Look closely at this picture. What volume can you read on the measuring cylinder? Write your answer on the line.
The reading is 56 mL
